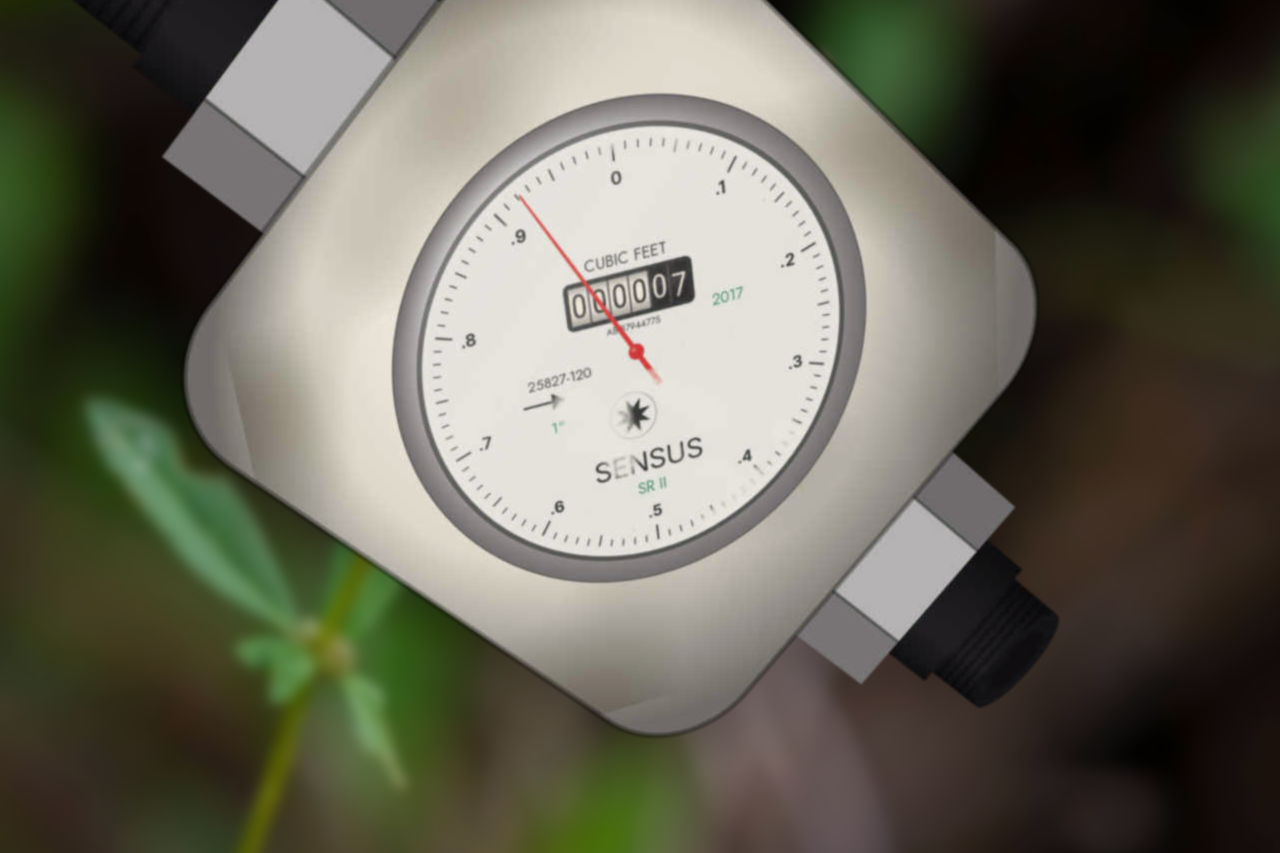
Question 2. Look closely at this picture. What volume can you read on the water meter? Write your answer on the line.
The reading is 6.92 ft³
